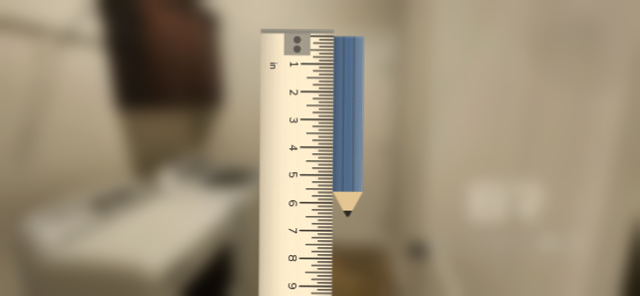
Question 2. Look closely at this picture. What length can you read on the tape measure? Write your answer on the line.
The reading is 6.5 in
